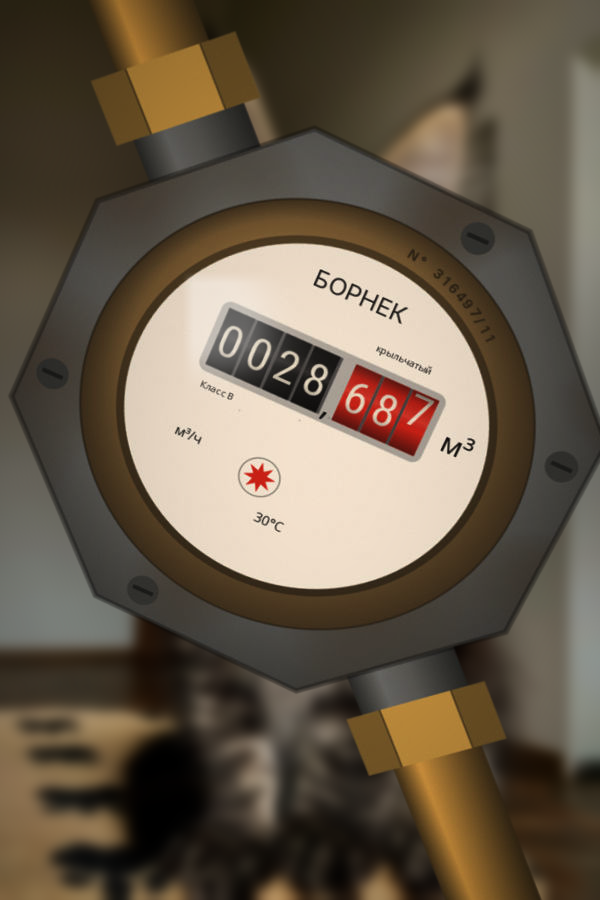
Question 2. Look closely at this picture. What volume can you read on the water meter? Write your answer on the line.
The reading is 28.687 m³
